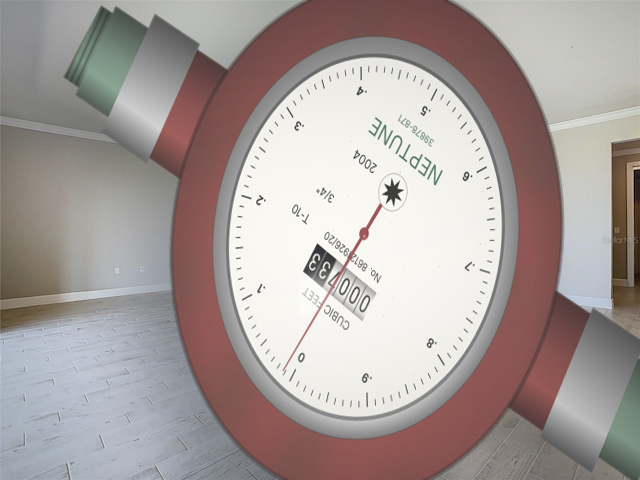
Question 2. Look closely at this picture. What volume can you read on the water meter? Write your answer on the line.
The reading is 733.01 ft³
